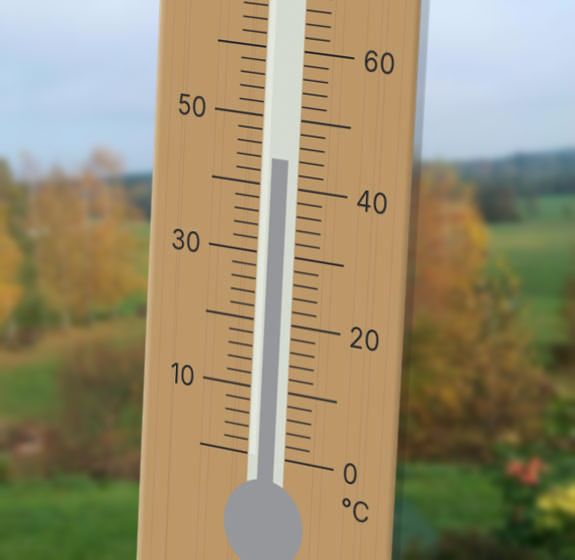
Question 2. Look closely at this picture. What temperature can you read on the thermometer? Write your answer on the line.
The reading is 44 °C
